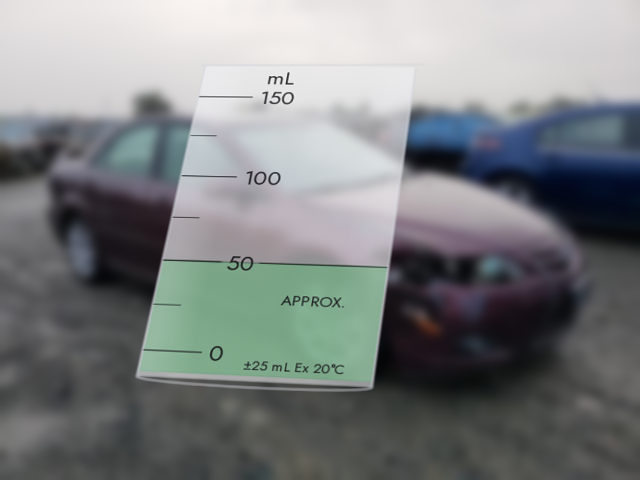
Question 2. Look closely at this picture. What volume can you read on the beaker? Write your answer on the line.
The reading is 50 mL
